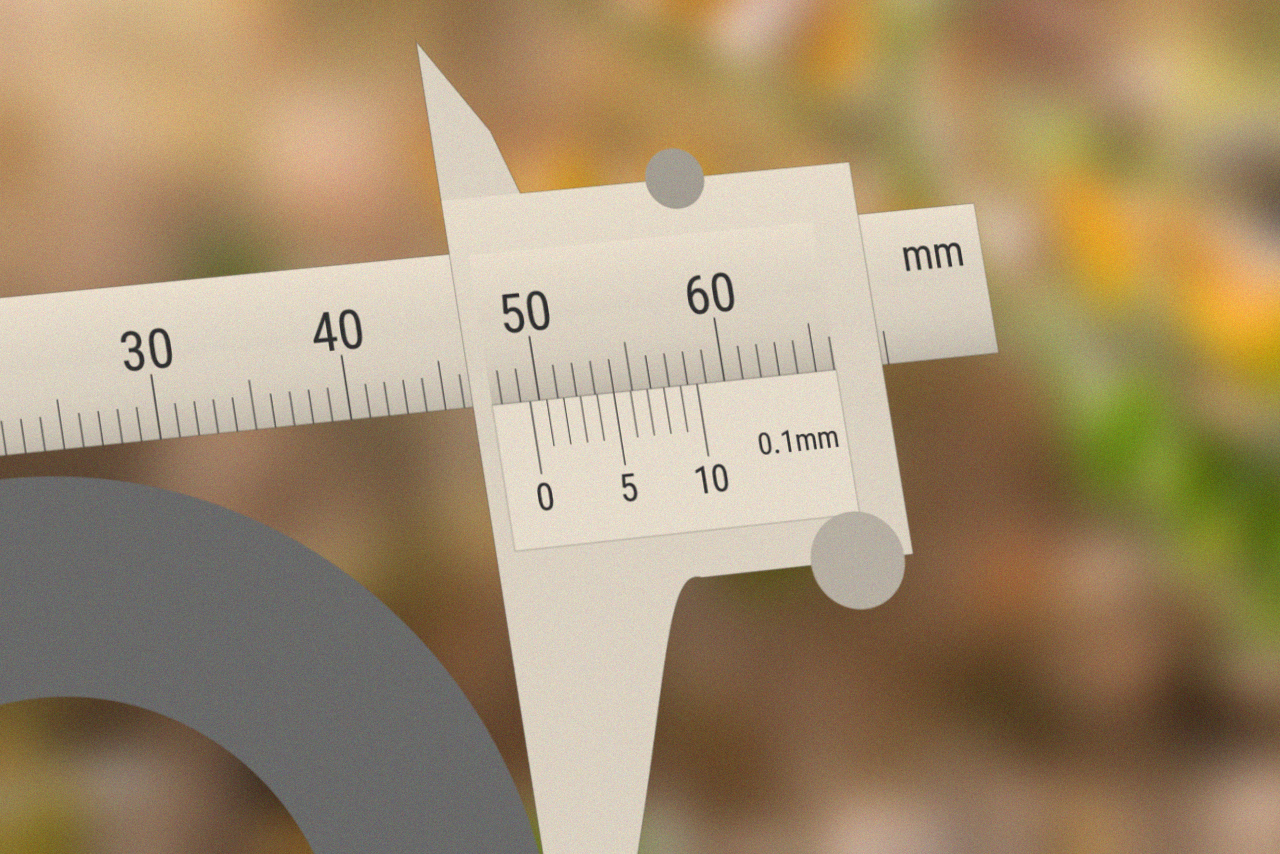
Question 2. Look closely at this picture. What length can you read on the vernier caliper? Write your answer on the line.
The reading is 49.5 mm
